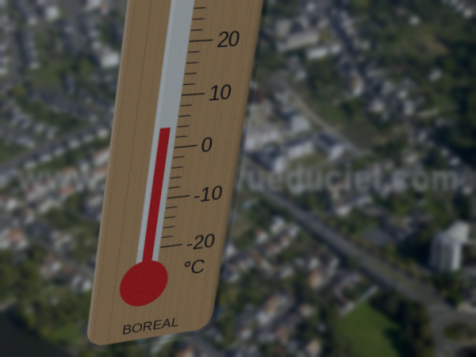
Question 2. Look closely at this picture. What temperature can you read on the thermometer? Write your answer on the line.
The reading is 4 °C
